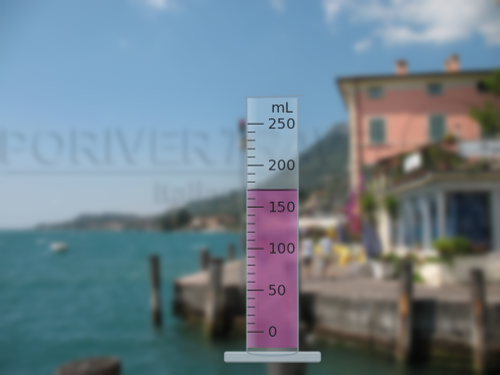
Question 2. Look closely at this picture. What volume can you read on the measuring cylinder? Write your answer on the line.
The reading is 170 mL
